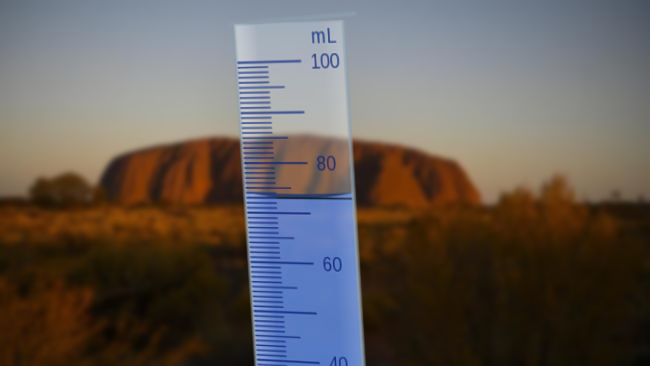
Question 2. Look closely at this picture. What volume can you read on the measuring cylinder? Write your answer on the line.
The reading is 73 mL
